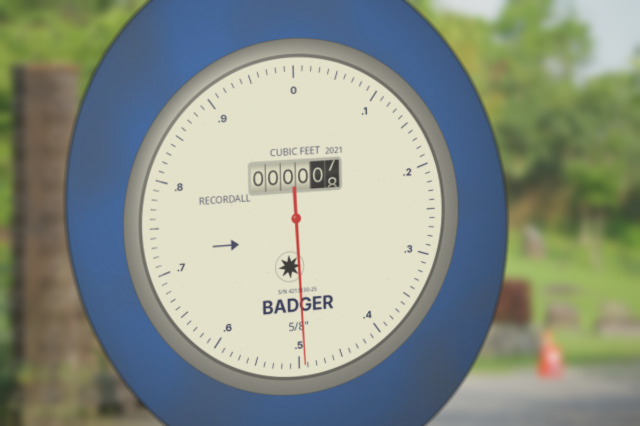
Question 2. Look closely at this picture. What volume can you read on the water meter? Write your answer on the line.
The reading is 7.49 ft³
